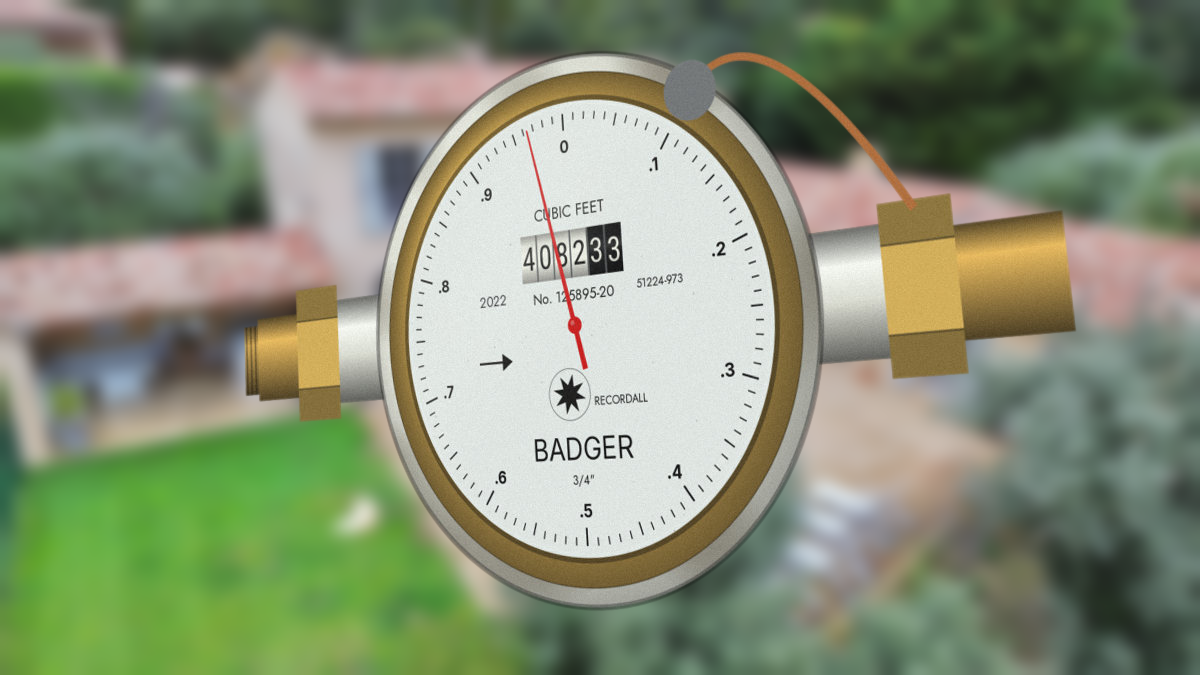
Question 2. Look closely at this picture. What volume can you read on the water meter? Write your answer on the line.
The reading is 408232.96 ft³
